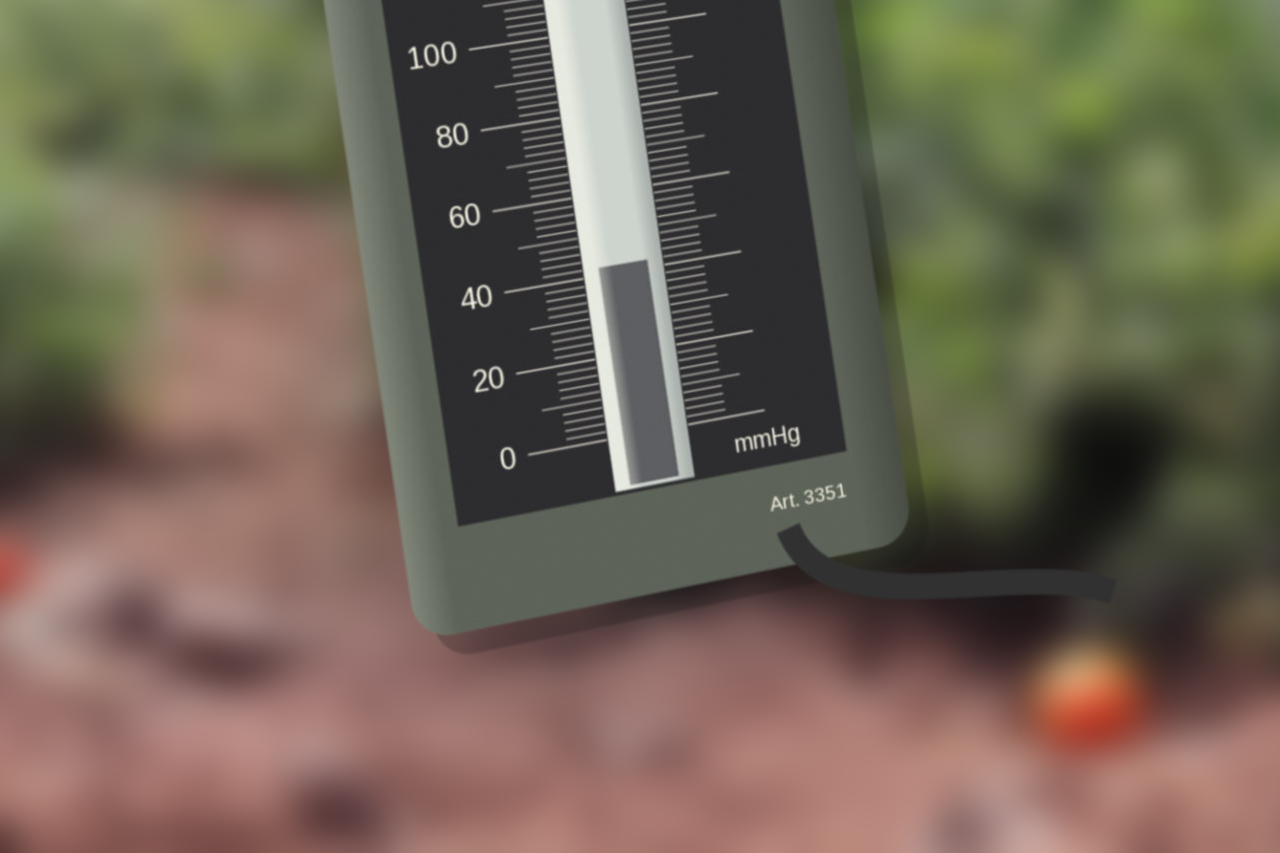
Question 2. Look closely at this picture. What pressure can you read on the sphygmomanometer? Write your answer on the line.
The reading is 42 mmHg
